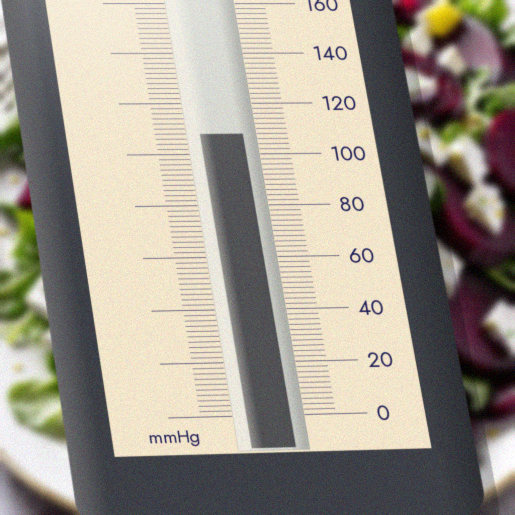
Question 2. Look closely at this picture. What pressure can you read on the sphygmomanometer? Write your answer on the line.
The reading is 108 mmHg
